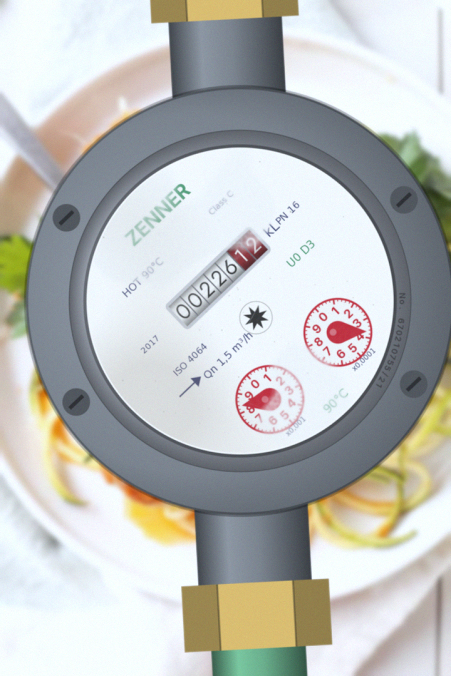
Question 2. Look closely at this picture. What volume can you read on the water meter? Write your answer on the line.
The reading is 226.1283 kL
